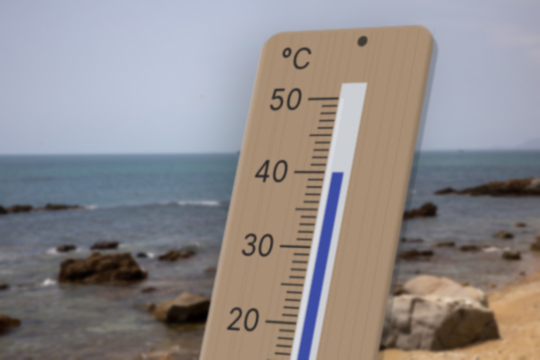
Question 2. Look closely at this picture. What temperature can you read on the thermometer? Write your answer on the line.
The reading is 40 °C
